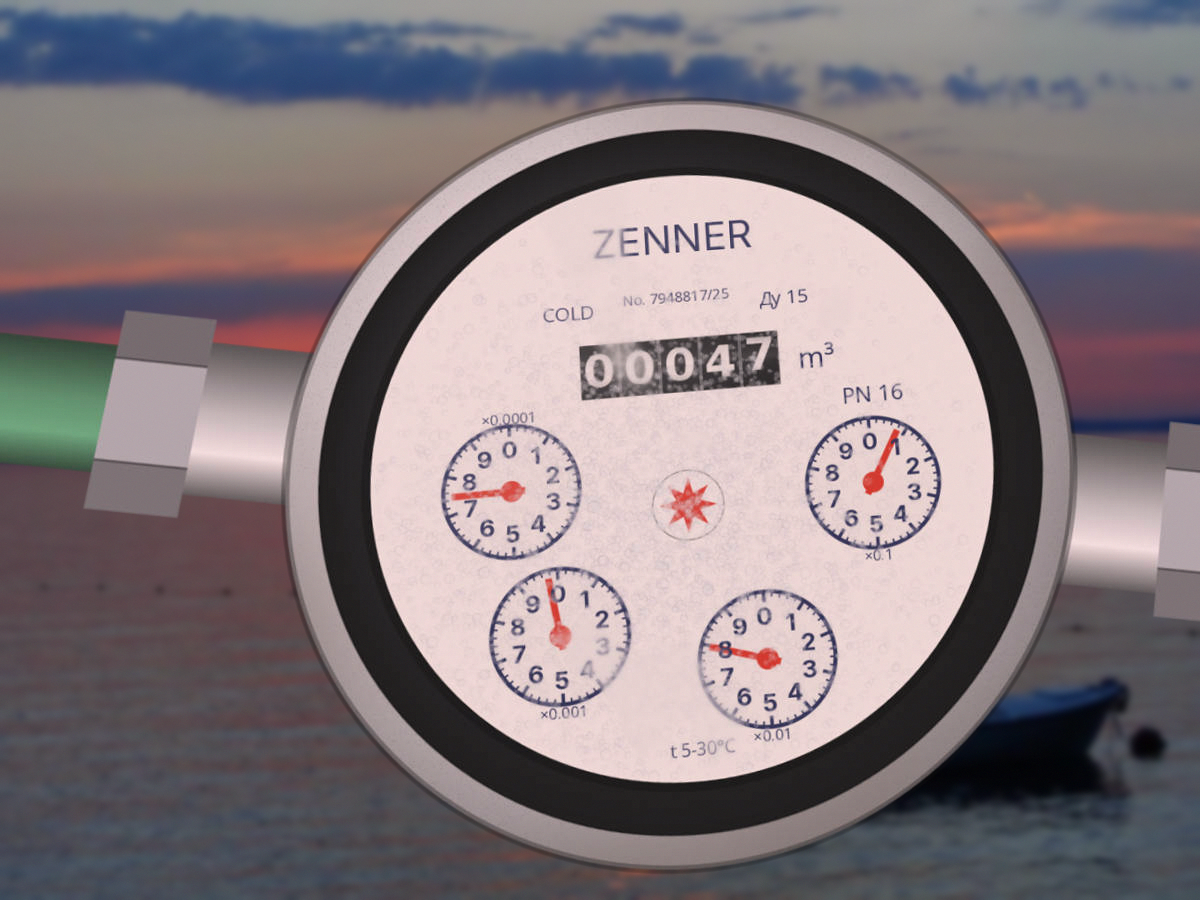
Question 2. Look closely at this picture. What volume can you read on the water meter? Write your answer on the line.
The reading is 47.0797 m³
